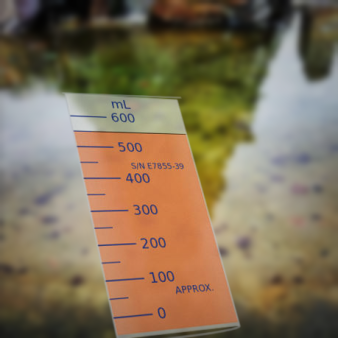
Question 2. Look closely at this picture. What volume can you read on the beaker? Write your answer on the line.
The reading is 550 mL
